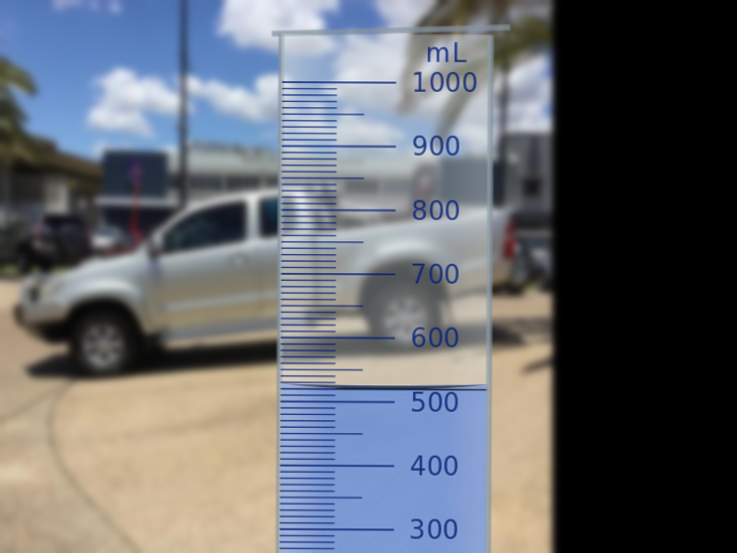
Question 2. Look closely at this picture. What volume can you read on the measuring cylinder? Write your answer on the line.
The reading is 520 mL
